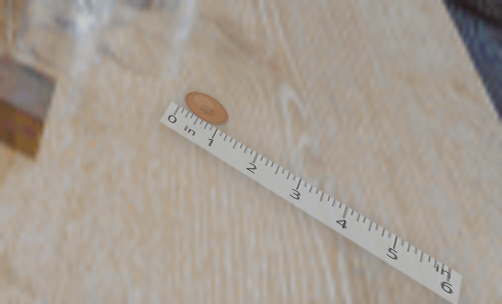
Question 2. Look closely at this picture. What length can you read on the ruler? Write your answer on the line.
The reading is 1.125 in
